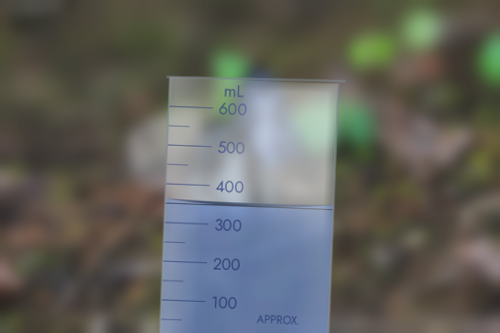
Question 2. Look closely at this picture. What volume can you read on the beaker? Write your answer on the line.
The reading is 350 mL
